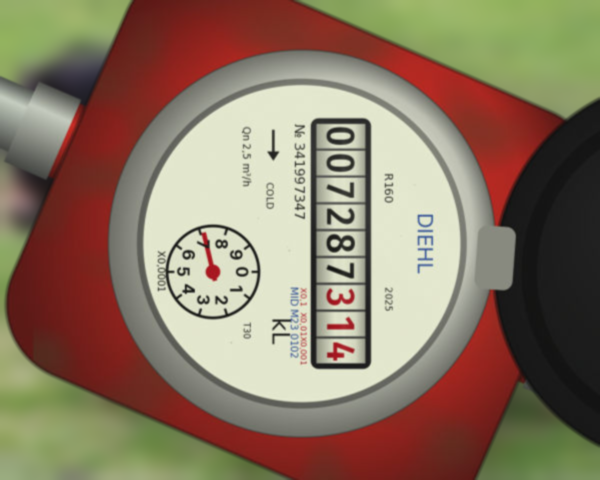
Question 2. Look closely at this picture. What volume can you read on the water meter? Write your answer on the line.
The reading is 7287.3147 kL
